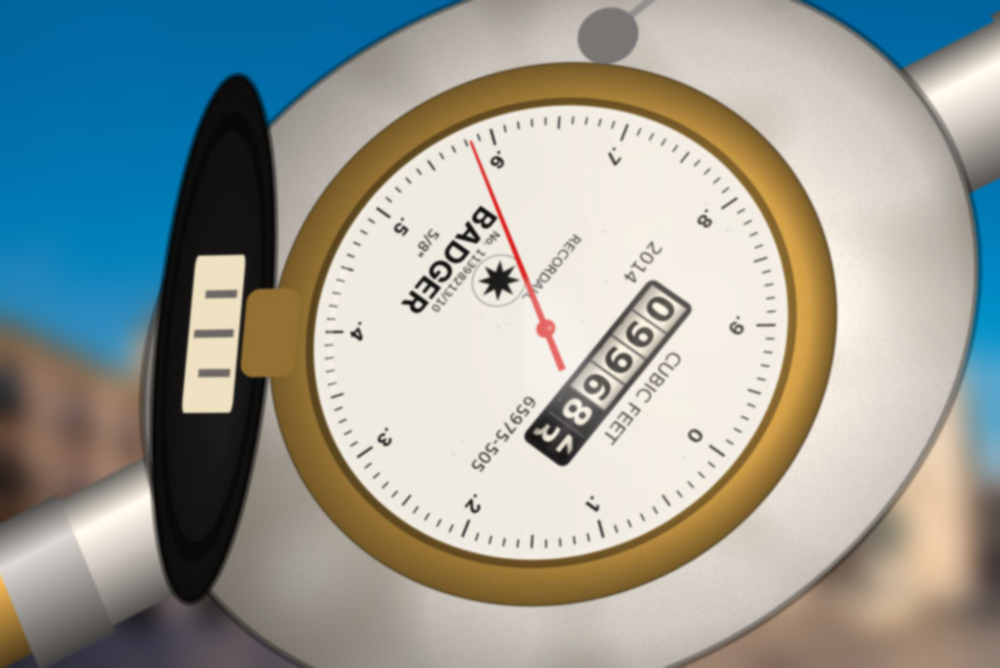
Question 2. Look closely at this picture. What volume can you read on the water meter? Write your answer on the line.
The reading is 99682.58 ft³
